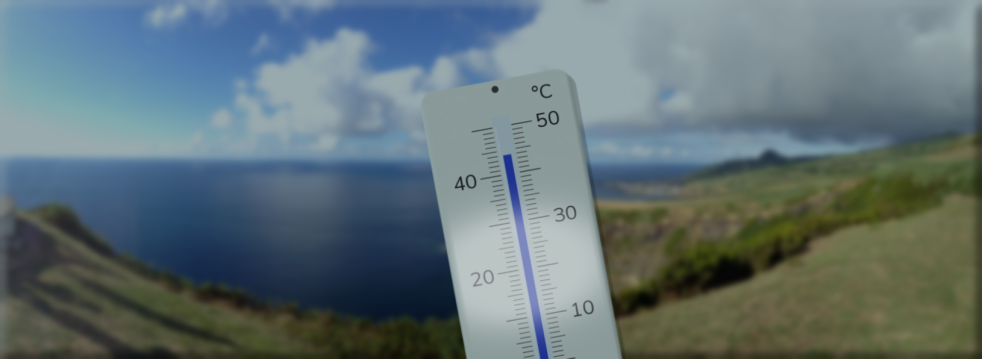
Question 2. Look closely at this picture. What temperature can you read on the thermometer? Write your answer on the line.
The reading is 44 °C
